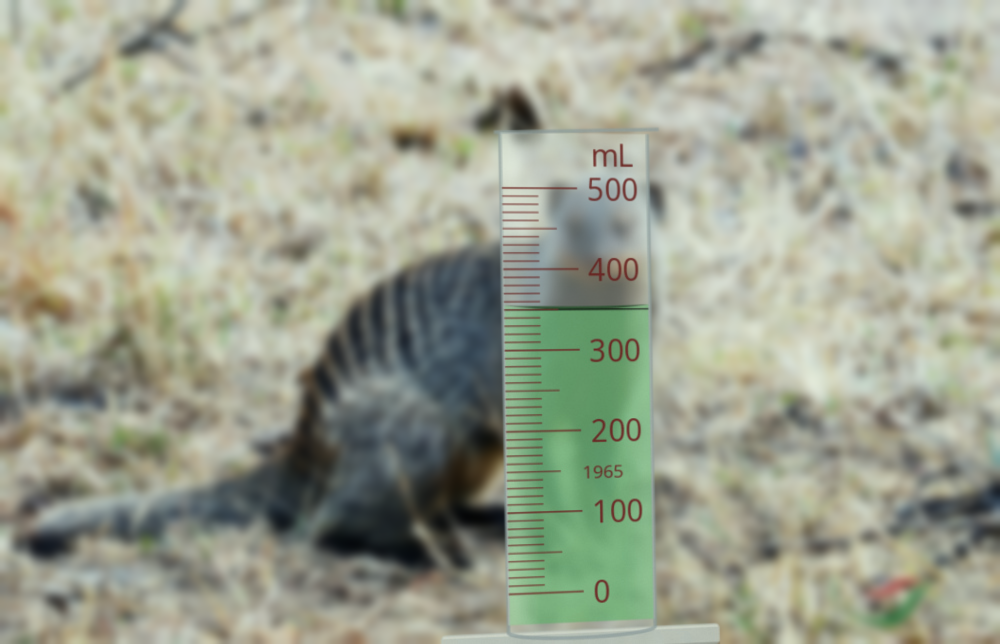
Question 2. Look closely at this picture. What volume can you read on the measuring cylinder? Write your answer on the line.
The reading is 350 mL
